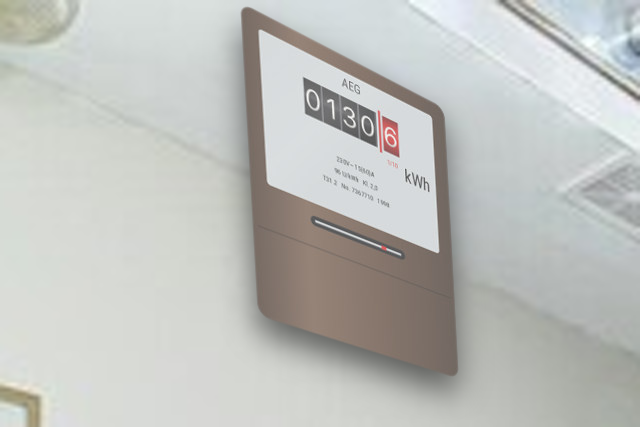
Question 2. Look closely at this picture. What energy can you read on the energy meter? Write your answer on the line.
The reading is 130.6 kWh
